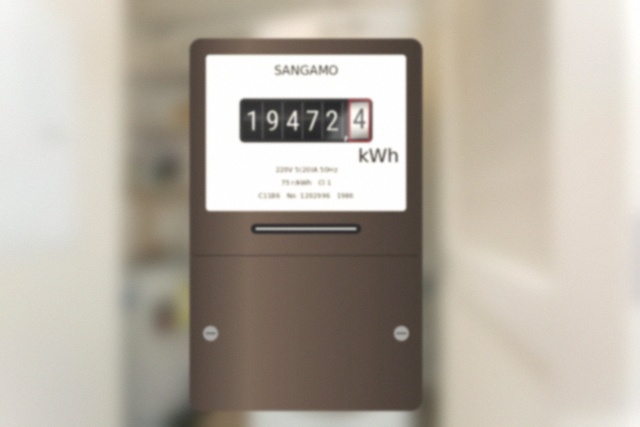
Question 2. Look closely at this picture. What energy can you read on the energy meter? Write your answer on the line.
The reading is 19472.4 kWh
